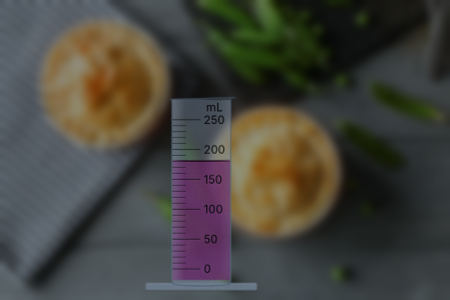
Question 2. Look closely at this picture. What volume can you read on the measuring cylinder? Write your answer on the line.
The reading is 180 mL
